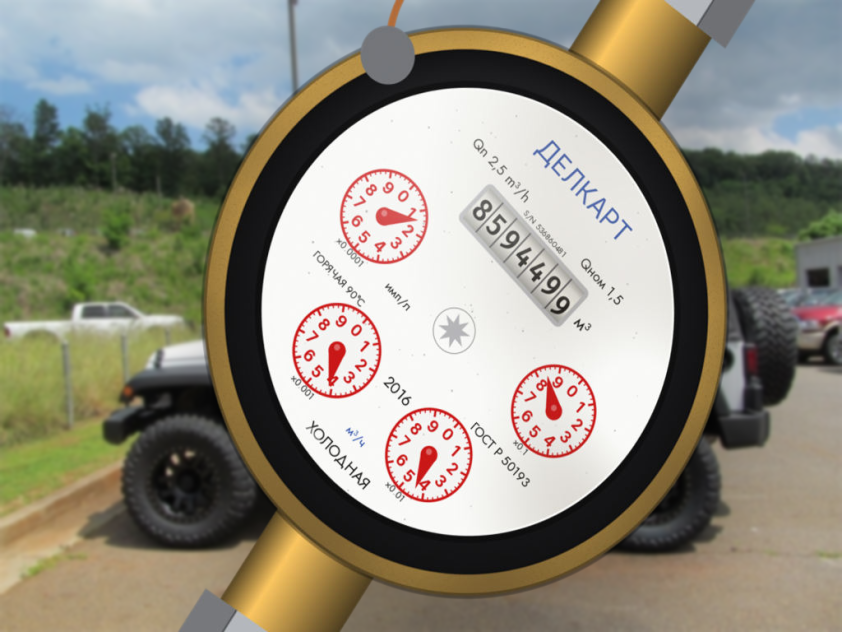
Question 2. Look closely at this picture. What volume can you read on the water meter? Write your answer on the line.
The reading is 8594498.8441 m³
